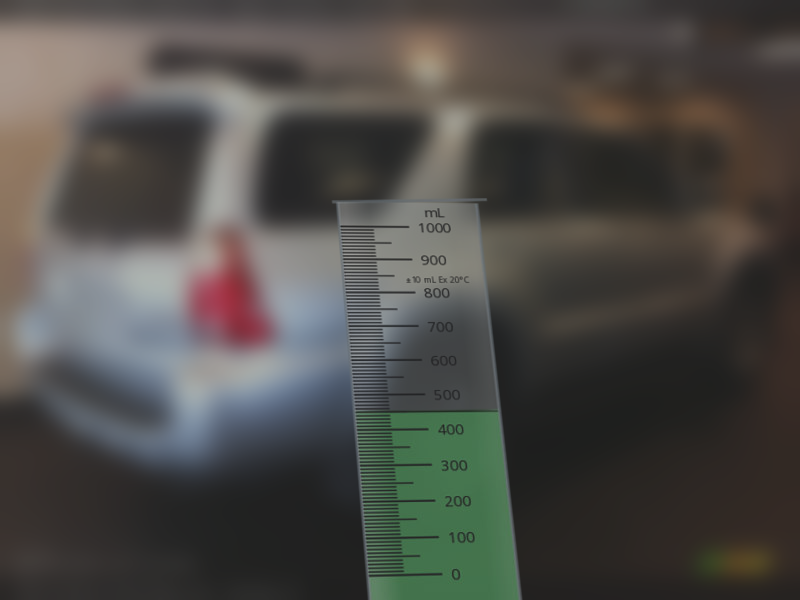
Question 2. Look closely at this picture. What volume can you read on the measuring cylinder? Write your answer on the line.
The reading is 450 mL
